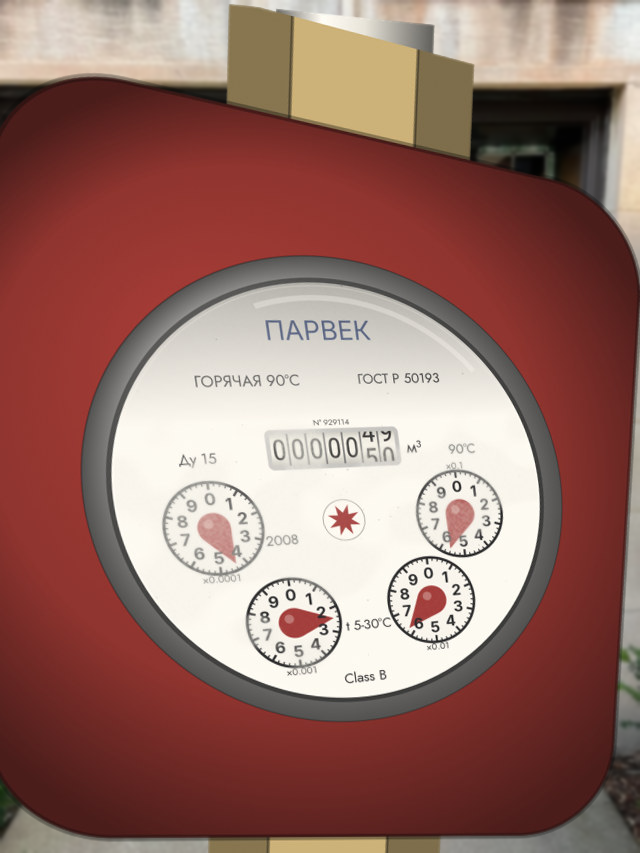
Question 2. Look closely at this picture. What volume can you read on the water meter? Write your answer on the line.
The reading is 49.5624 m³
